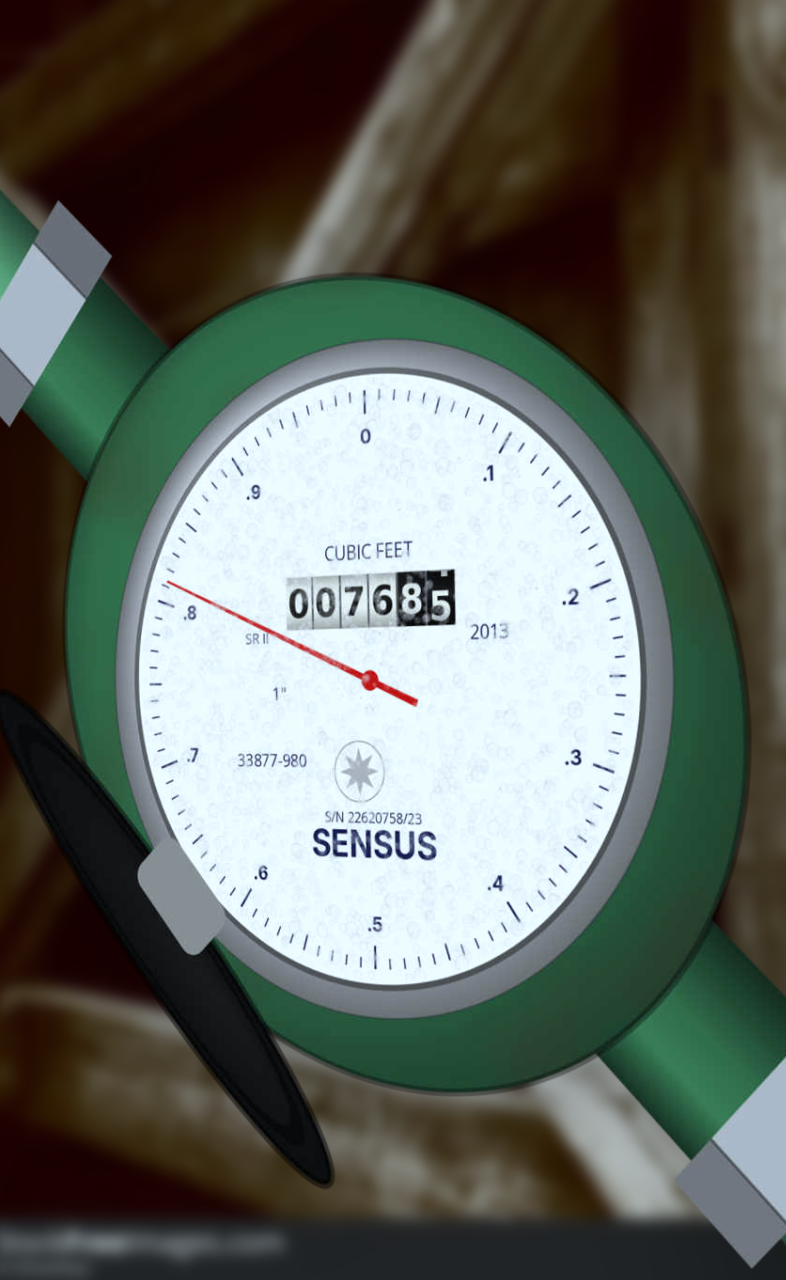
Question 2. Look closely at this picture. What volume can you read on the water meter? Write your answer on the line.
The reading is 7684.81 ft³
